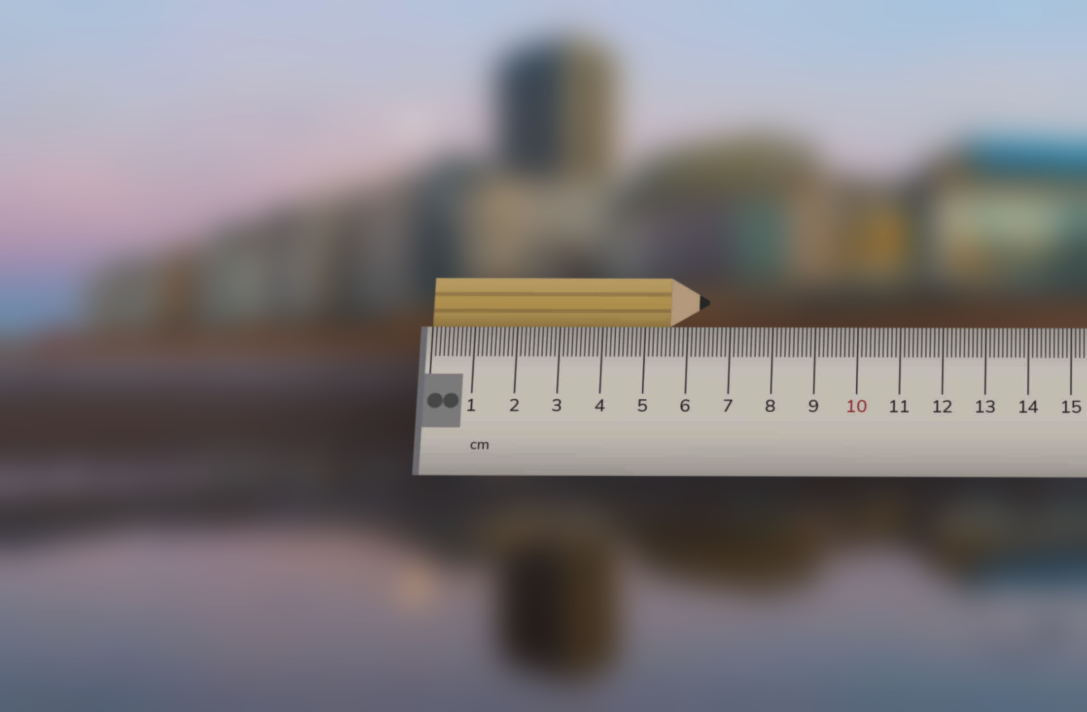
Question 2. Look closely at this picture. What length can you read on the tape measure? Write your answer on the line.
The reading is 6.5 cm
